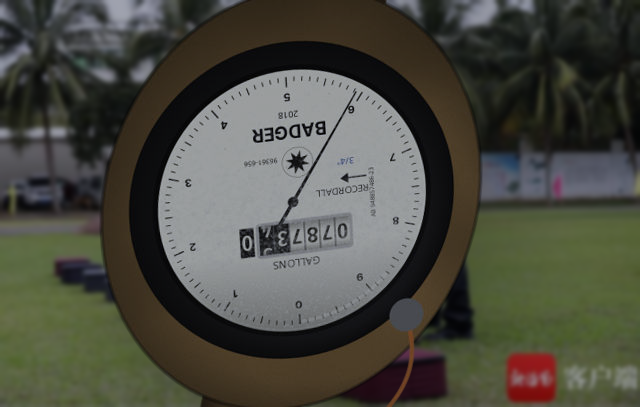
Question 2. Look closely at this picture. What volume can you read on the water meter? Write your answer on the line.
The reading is 787335.9 gal
